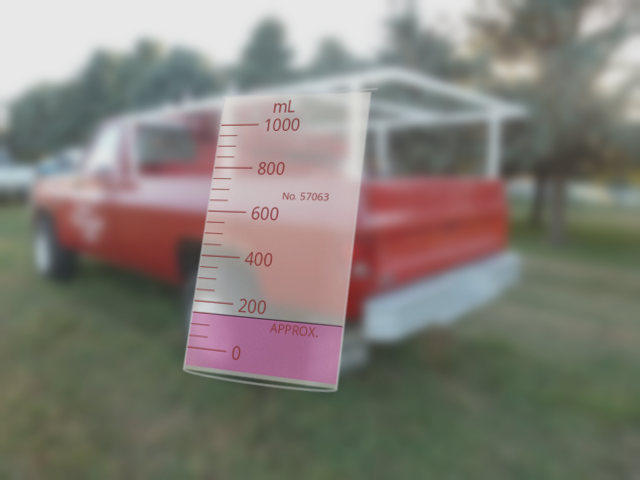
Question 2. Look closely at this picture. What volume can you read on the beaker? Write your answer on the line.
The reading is 150 mL
